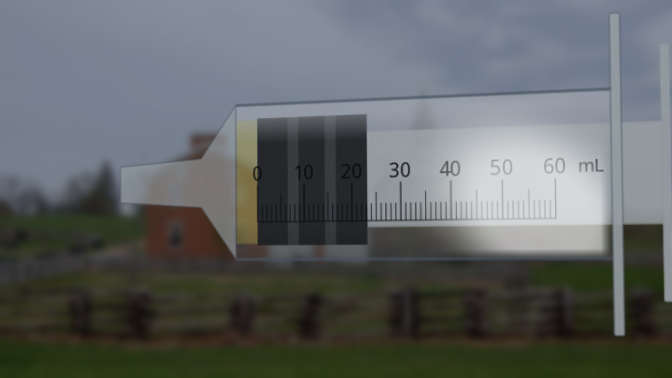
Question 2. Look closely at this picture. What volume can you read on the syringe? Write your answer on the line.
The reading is 0 mL
